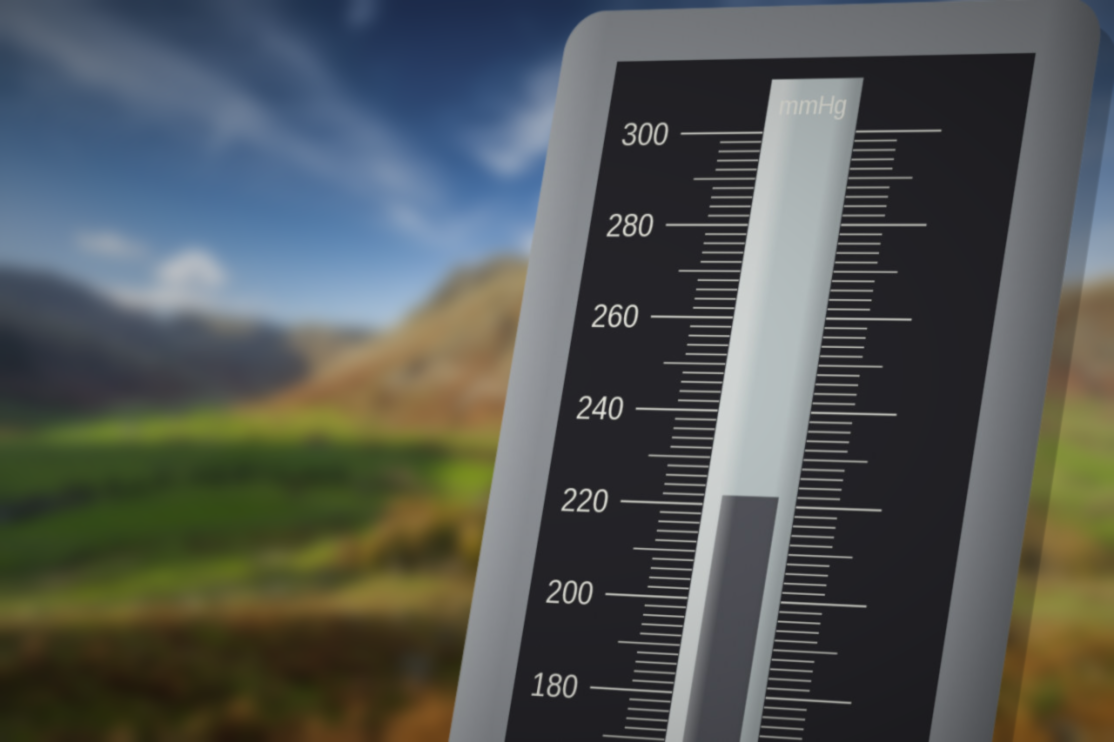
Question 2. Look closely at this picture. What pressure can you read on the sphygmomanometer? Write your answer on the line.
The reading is 222 mmHg
